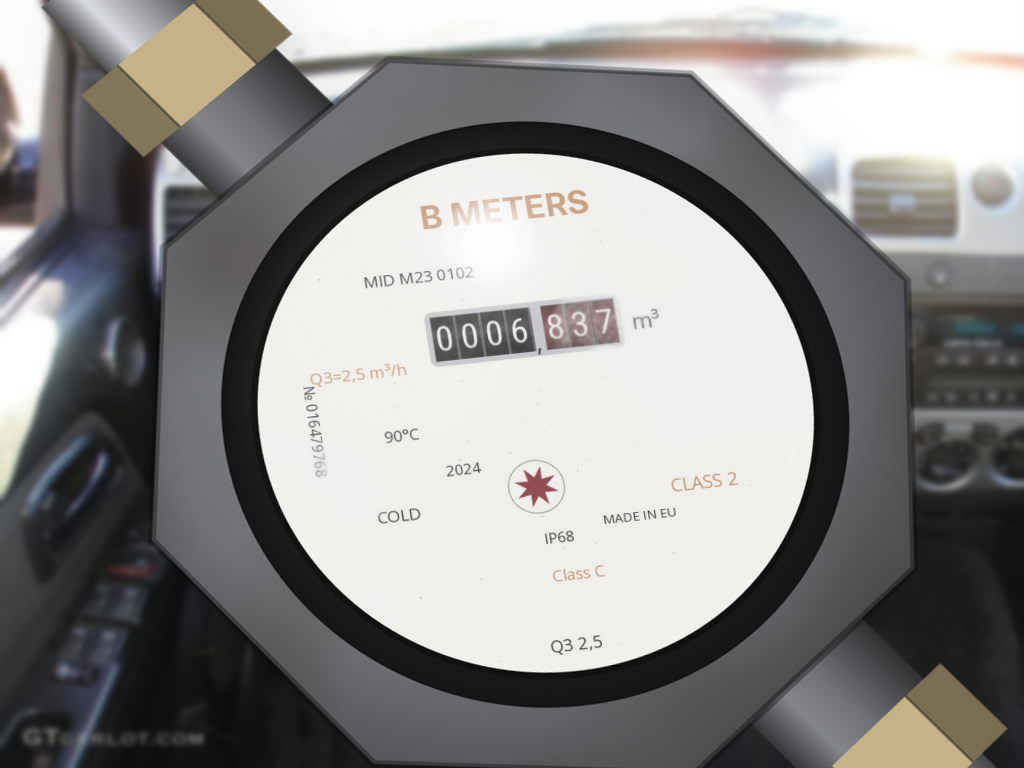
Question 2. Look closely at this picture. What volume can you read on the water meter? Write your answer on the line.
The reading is 6.837 m³
